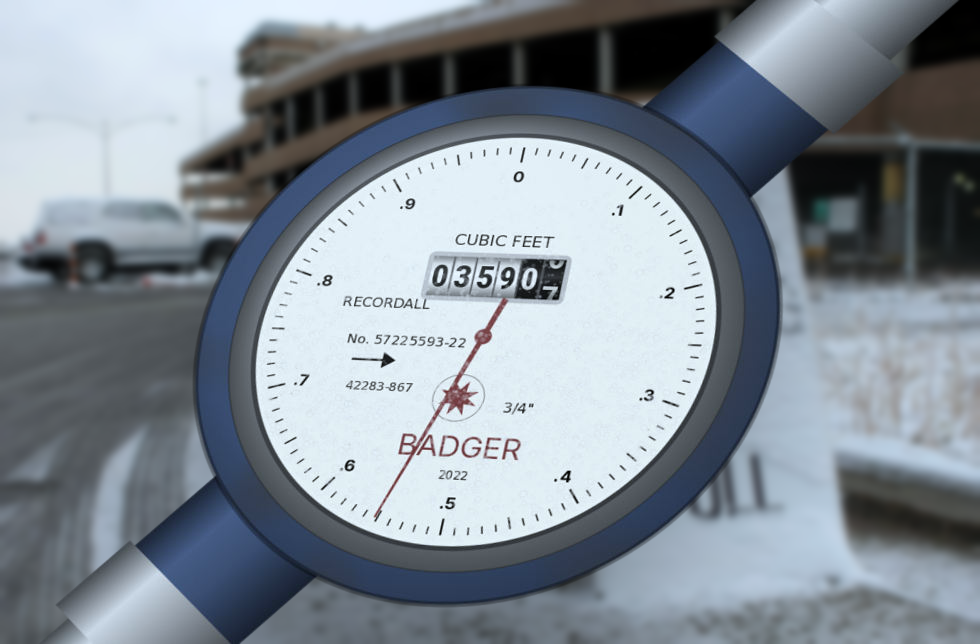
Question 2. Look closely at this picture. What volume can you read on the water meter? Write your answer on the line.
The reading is 35906.55 ft³
